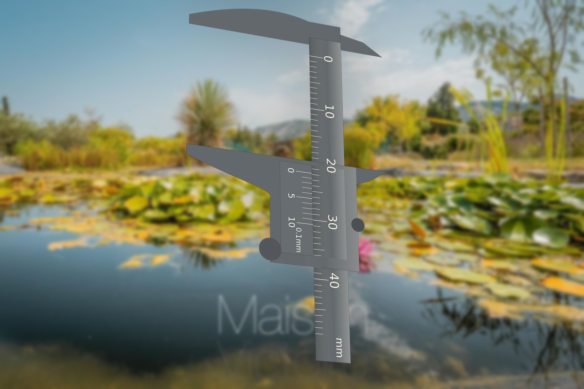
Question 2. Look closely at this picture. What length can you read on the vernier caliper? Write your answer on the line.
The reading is 21.8 mm
